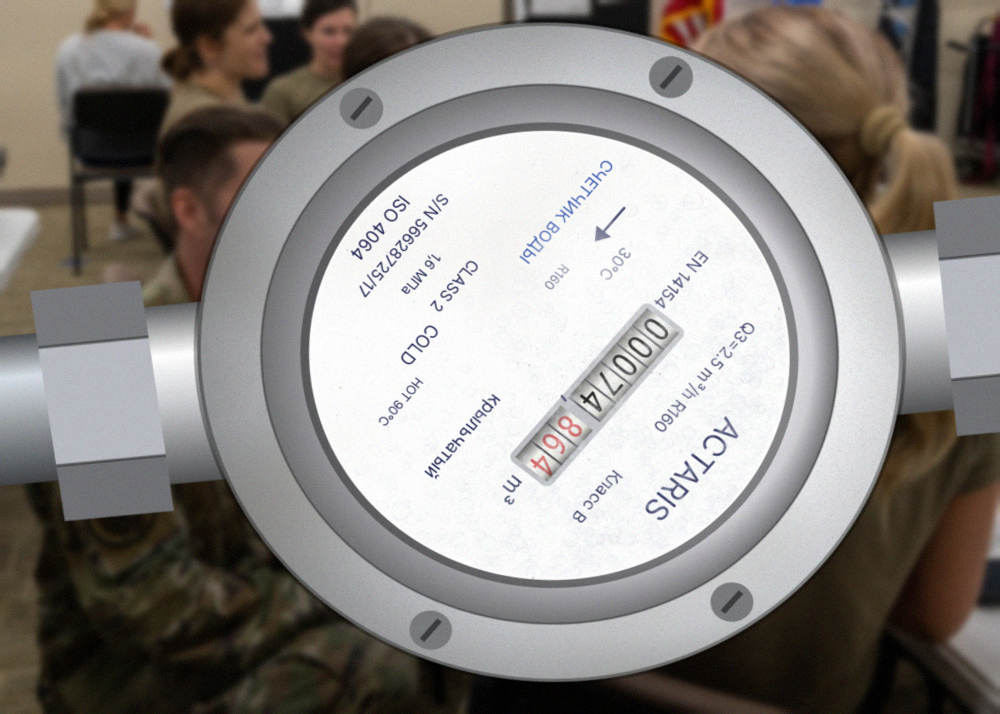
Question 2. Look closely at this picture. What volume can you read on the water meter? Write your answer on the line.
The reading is 74.864 m³
